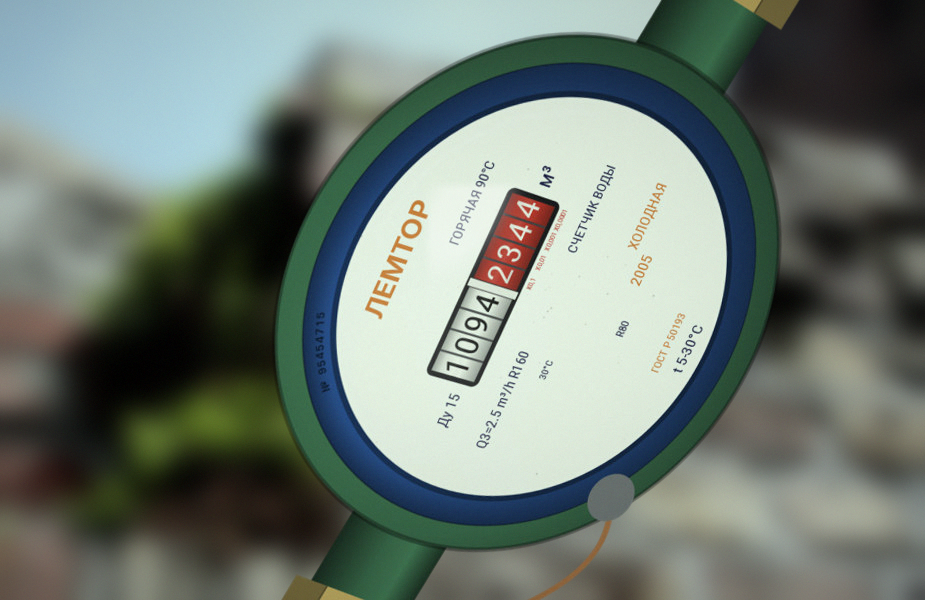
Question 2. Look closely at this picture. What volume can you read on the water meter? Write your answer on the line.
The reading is 1094.2344 m³
